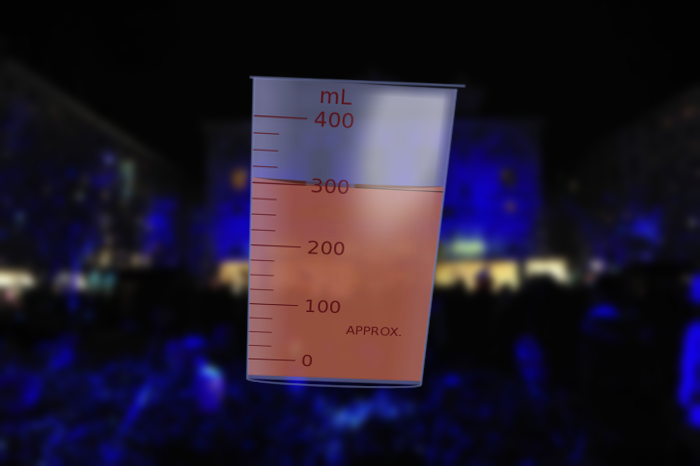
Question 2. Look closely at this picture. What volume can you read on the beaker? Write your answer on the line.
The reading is 300 mL
